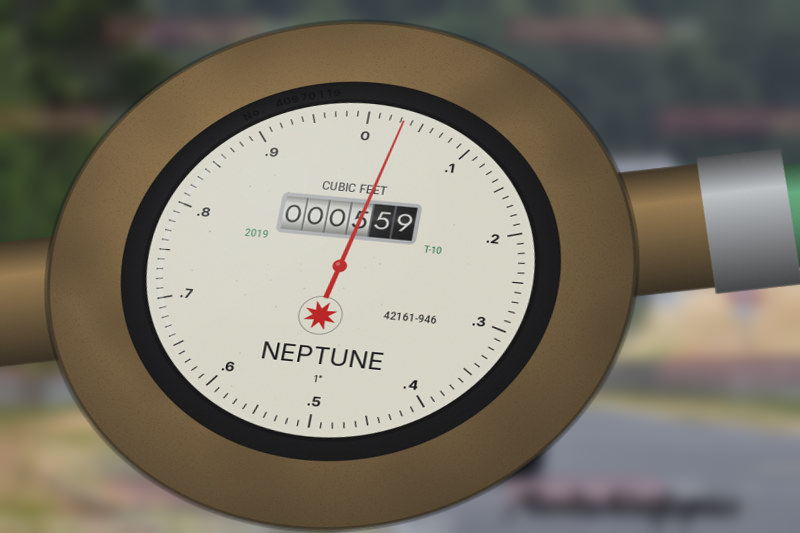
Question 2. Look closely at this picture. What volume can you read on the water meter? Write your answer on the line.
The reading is 559.03 ft³
